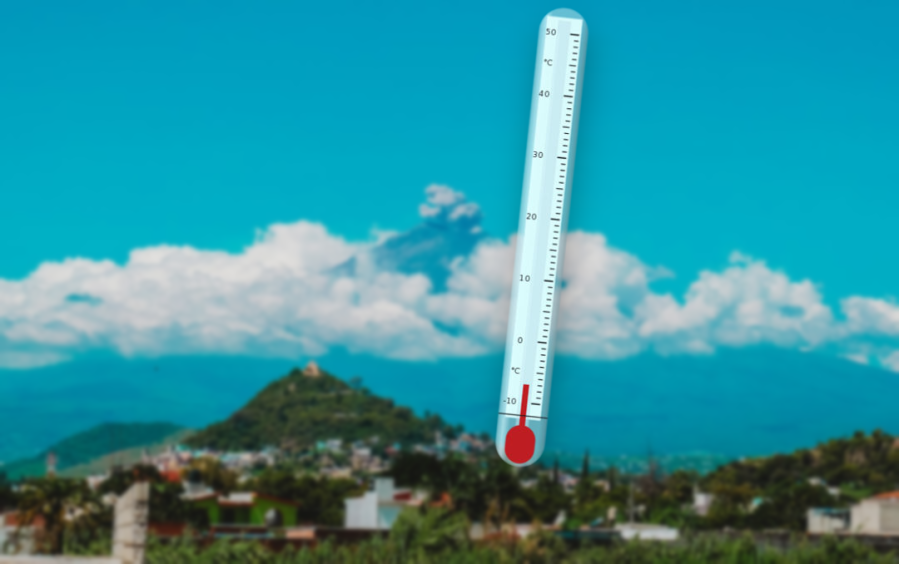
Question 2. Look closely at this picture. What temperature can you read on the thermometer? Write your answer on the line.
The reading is -7 °C
